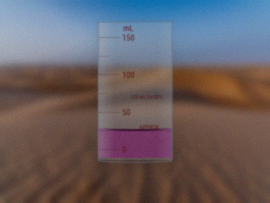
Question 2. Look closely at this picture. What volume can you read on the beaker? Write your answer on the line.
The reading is 25 mL
